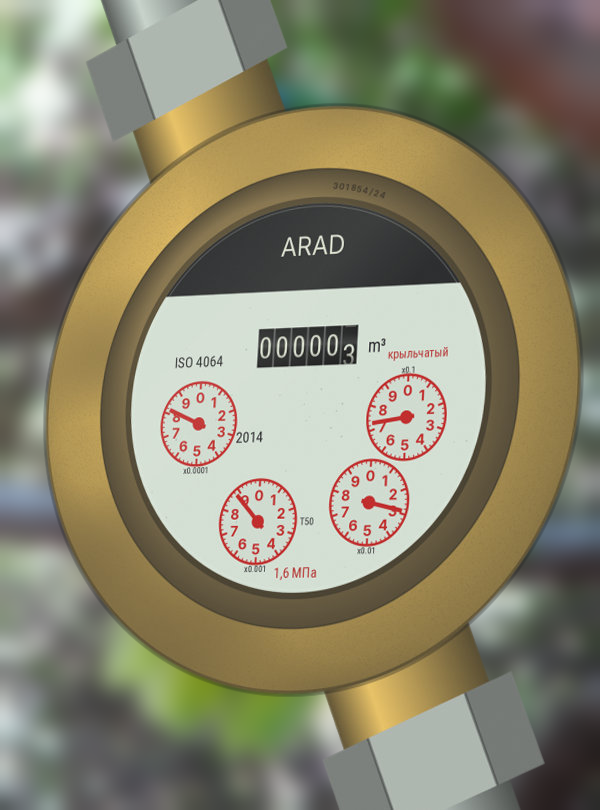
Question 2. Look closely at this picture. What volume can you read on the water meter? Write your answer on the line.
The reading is 2.7288 m³
